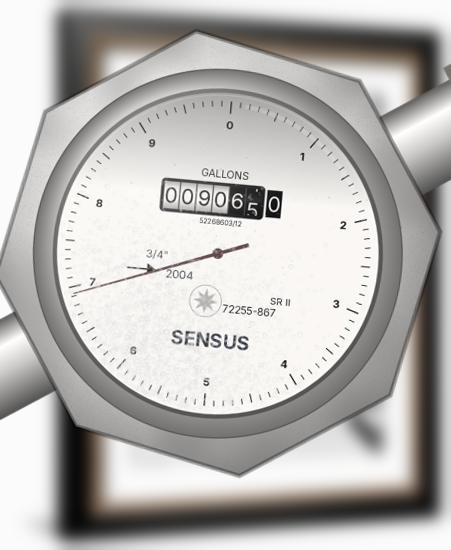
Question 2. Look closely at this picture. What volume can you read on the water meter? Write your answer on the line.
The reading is 90646.9 gal
